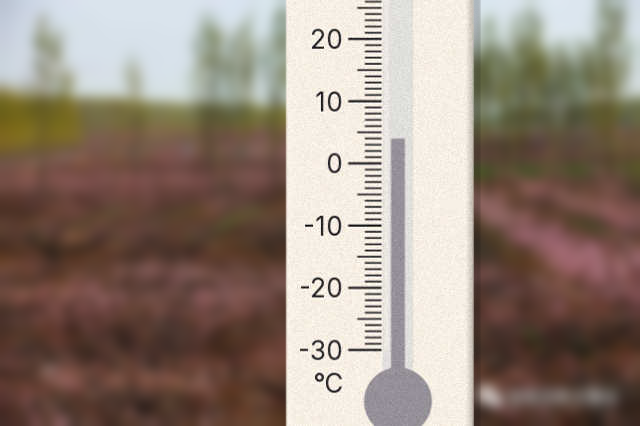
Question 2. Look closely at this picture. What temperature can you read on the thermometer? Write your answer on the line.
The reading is 4 °C
